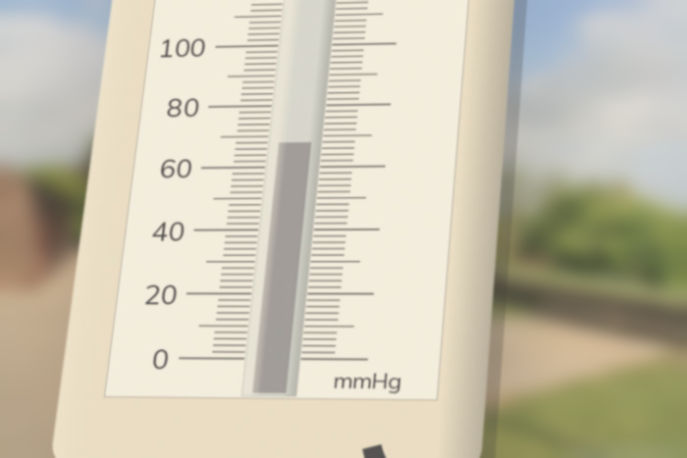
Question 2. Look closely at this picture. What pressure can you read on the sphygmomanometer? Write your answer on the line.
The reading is 68 mmHg
